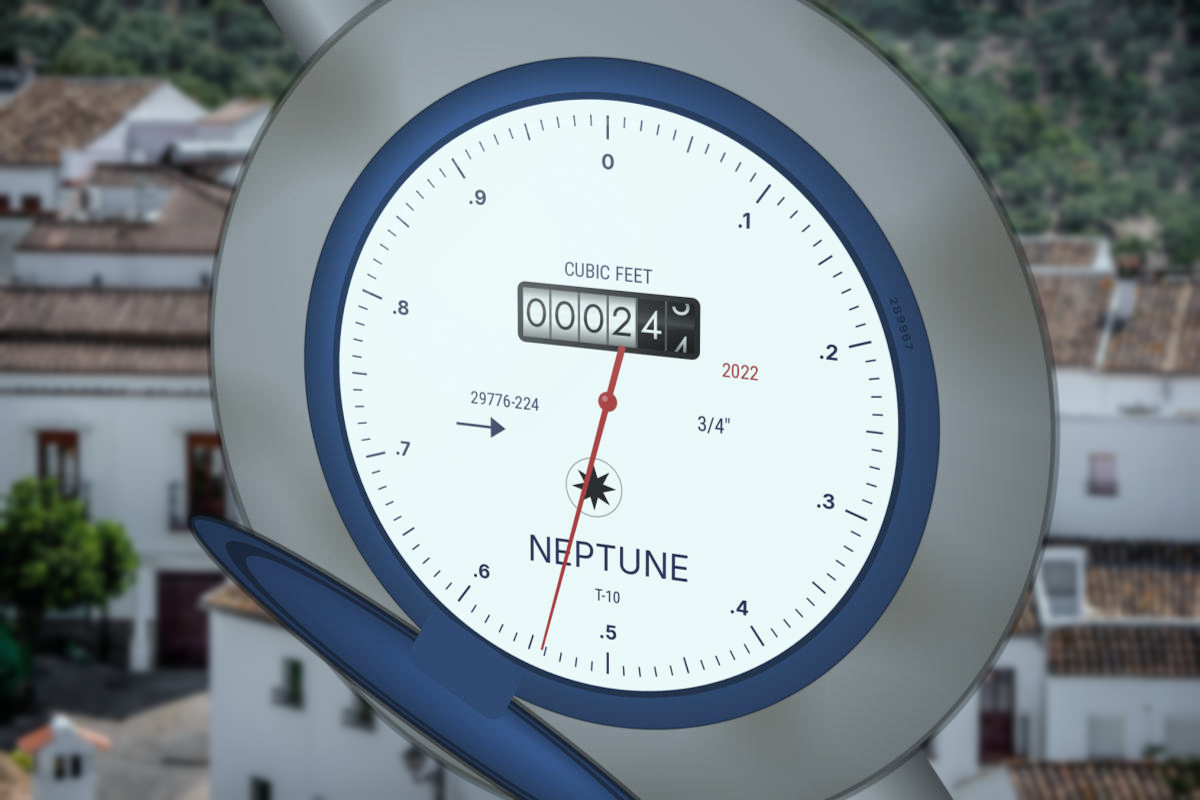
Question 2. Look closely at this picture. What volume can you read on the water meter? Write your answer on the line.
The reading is 243.54 ft³
